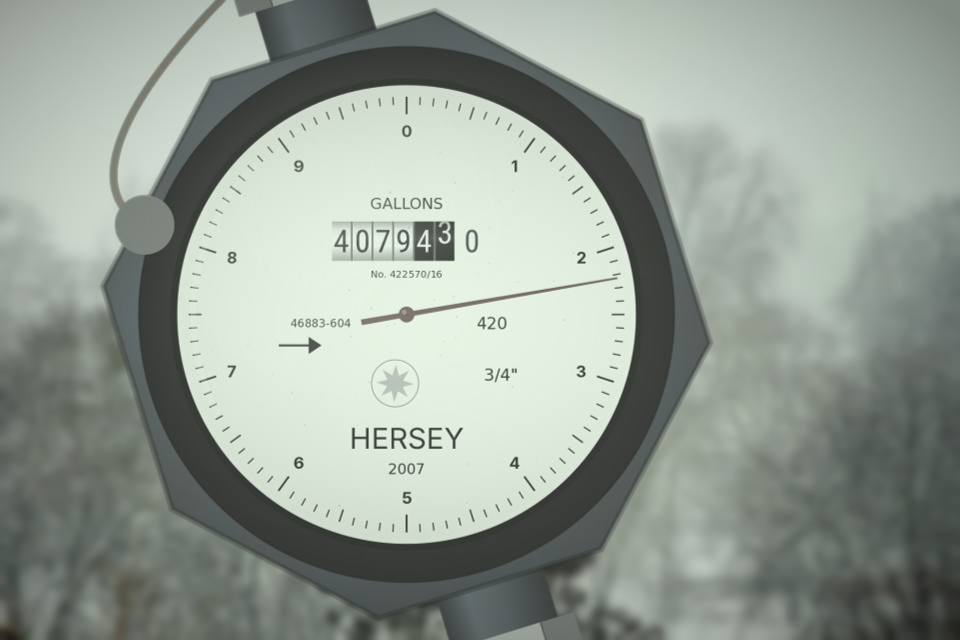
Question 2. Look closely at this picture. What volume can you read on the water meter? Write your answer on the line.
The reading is 4079432.2 gal
